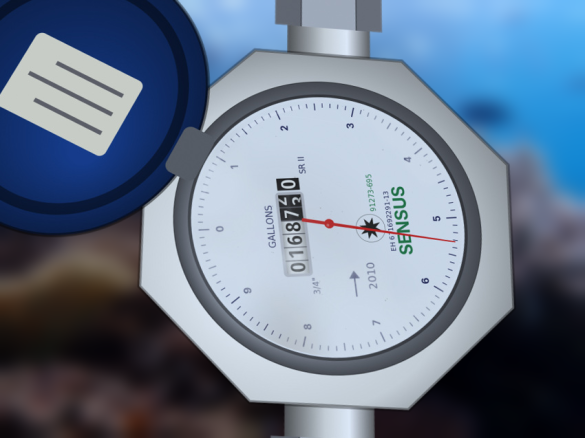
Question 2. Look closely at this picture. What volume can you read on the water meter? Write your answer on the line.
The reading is 168725.3 gal
